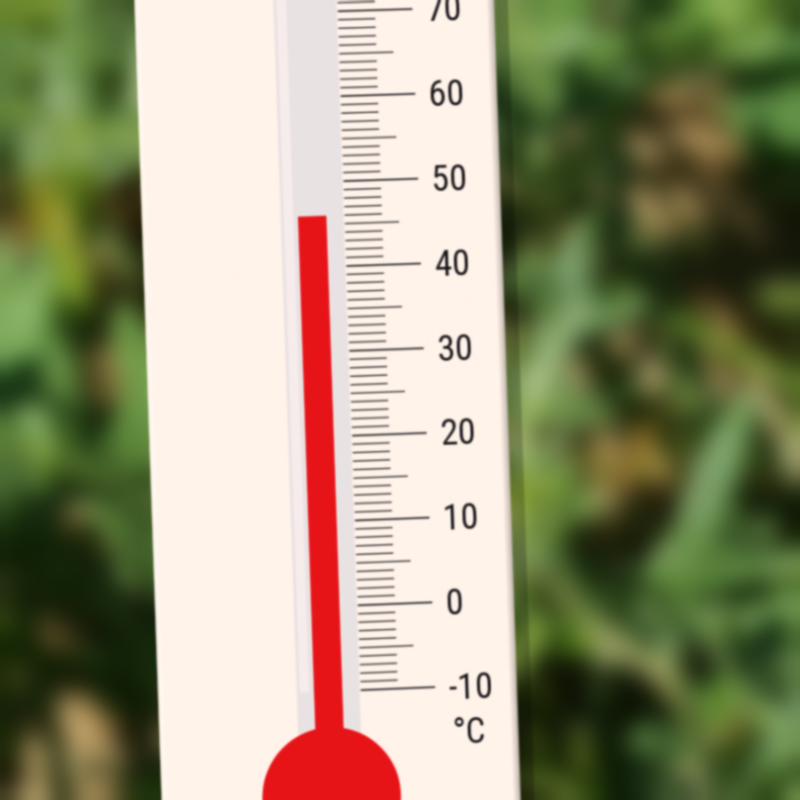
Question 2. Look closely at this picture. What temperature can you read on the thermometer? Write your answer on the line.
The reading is 46 °C
